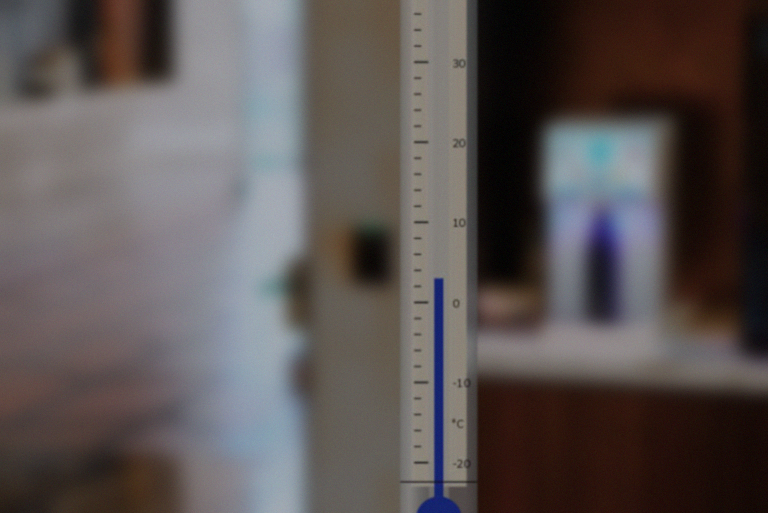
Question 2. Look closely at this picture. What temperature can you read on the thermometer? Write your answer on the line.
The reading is 3 °C
